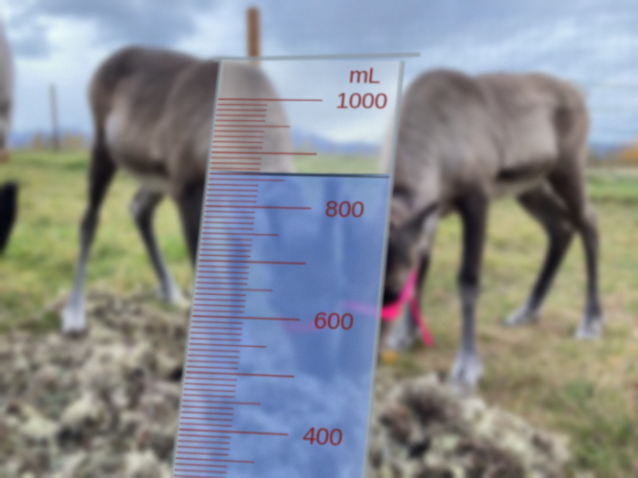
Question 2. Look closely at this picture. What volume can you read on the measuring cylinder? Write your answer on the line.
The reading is 860 mL
